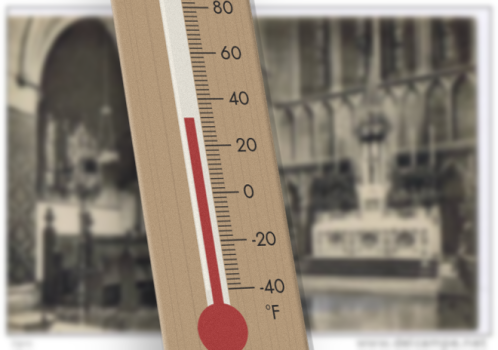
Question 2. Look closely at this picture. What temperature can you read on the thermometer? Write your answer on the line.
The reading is 32 °F
